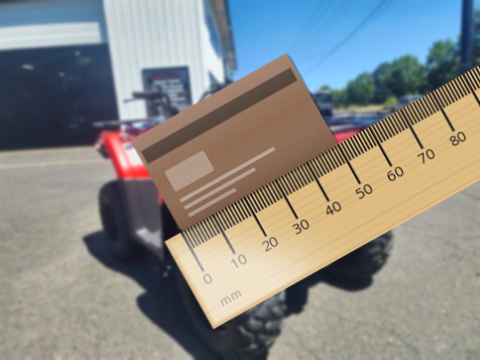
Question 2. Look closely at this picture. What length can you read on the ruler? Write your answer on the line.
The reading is 50 mm
